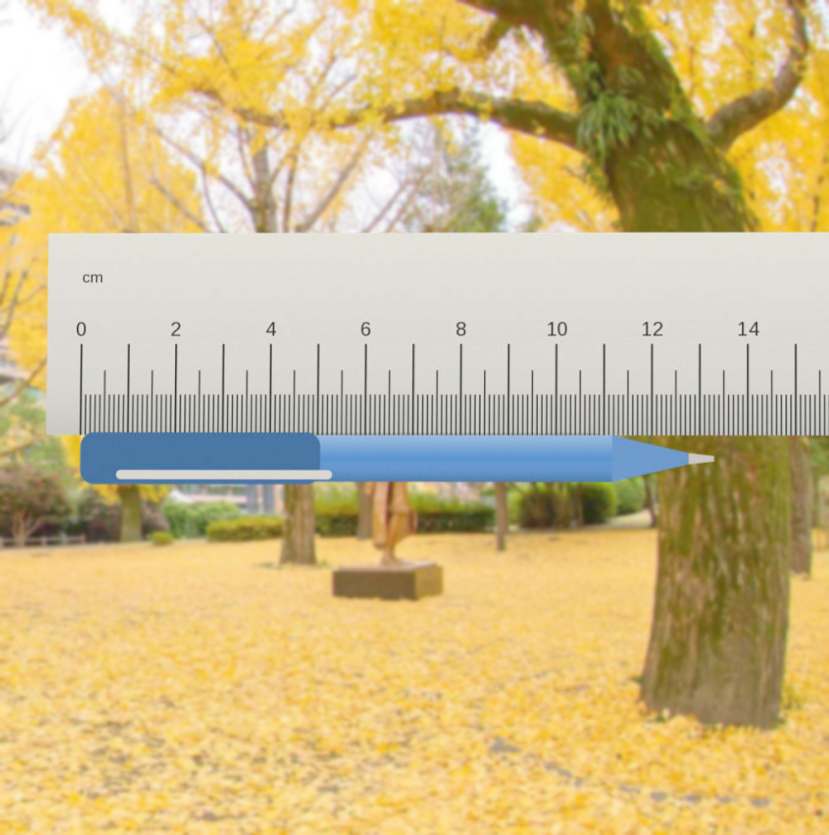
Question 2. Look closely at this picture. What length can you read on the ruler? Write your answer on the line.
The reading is 13.3 cm
